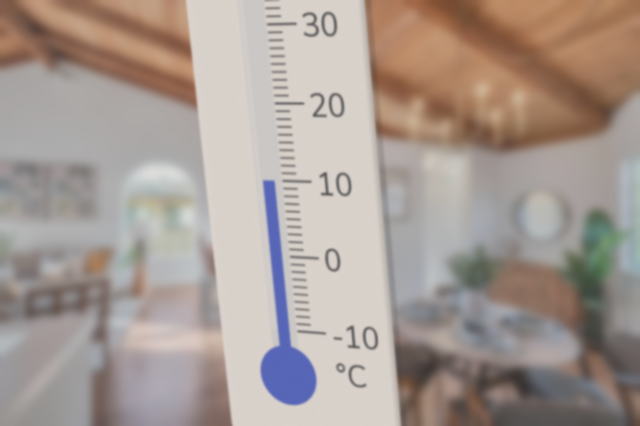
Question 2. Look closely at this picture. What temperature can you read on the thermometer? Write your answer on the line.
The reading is 10 °C
